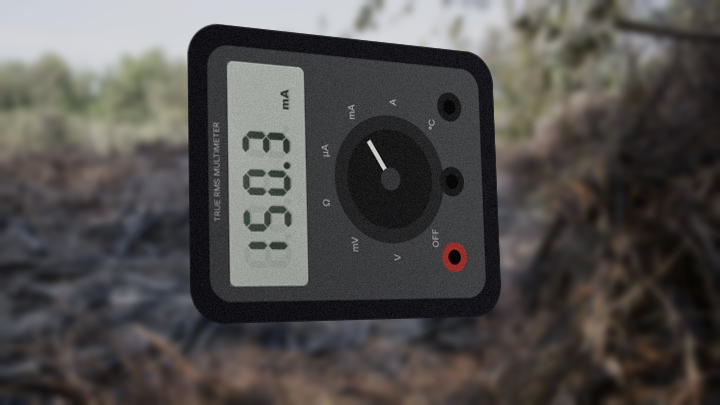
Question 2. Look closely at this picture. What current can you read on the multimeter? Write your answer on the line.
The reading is 150.3 mA
